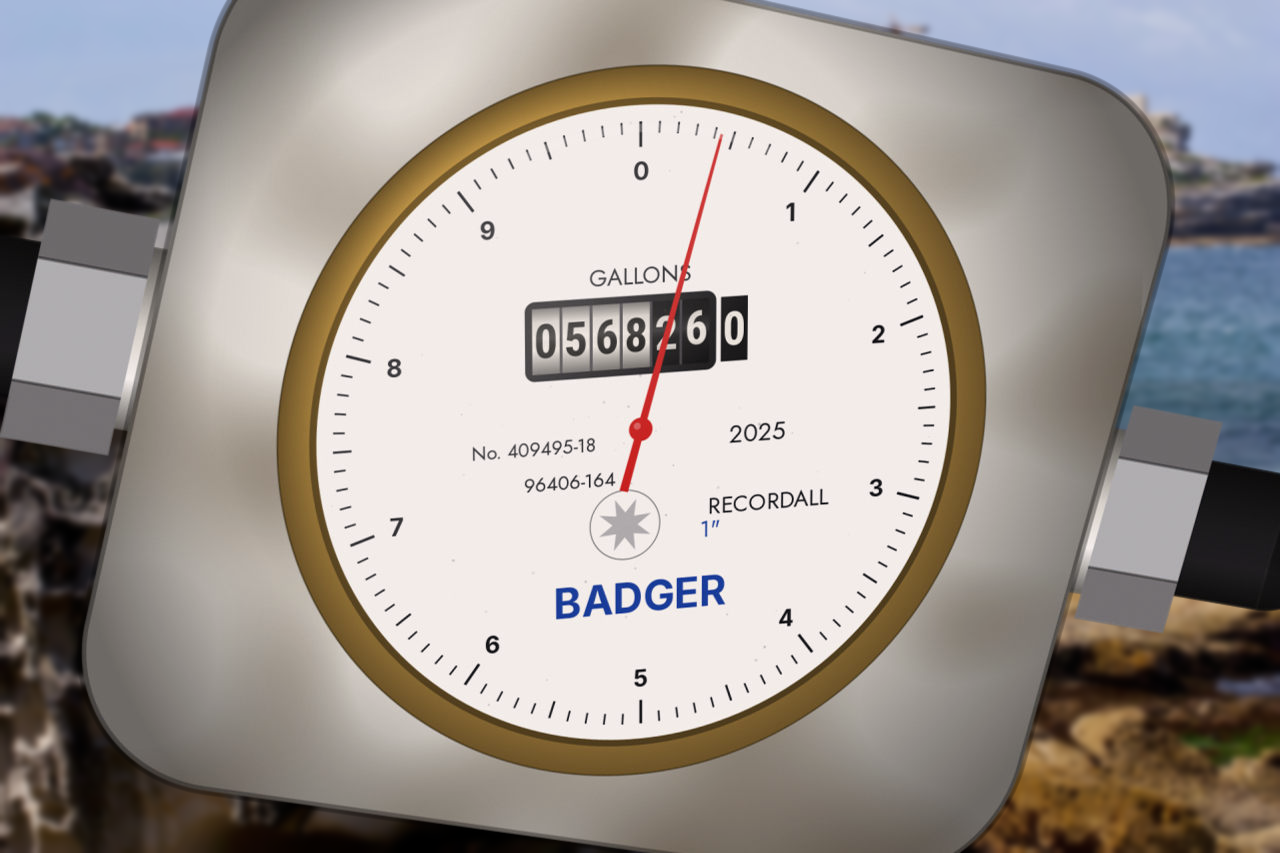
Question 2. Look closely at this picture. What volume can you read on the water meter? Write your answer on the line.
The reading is 568260.4 gal
